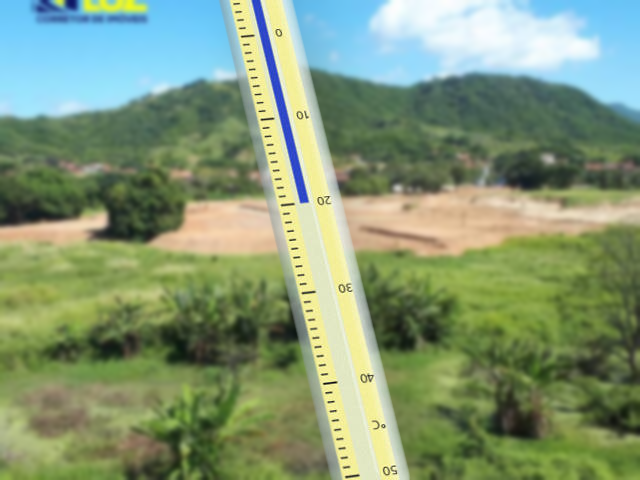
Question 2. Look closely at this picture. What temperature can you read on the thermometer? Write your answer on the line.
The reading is 20 °C
